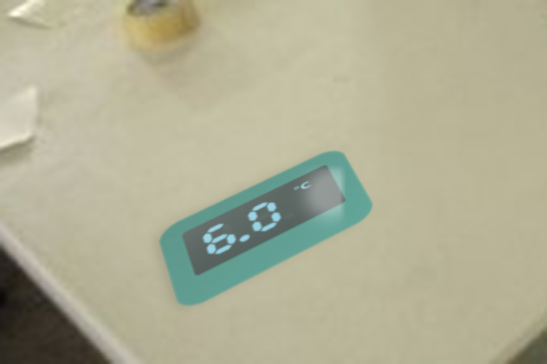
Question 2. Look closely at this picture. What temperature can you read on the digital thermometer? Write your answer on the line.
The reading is 6.0 °C
